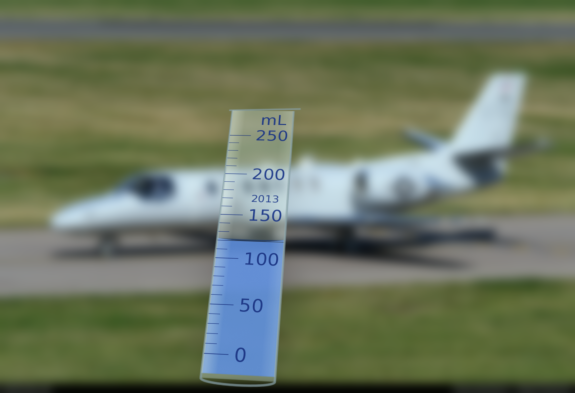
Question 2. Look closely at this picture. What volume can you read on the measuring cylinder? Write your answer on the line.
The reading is 120 mL
